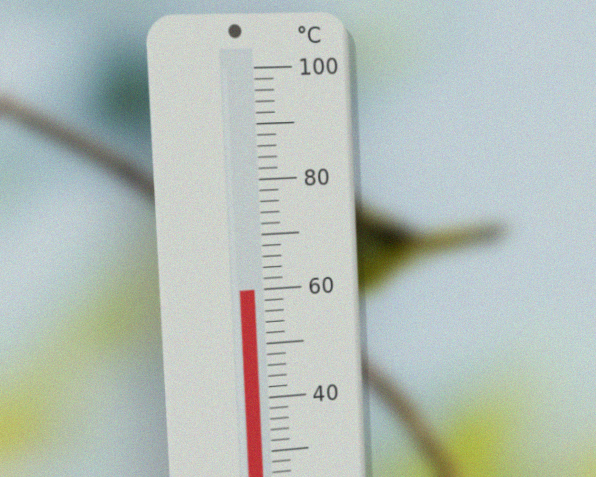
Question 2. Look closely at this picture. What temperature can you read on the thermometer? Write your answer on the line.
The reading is 60 °C
